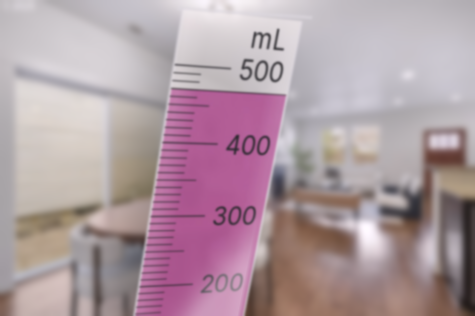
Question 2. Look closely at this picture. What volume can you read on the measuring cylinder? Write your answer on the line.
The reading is 470 mL
